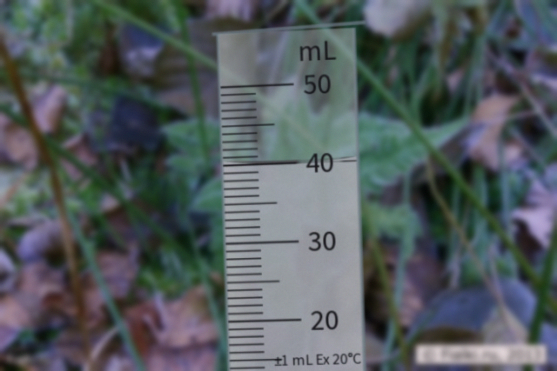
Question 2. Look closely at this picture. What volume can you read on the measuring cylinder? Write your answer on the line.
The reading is 40 mL
